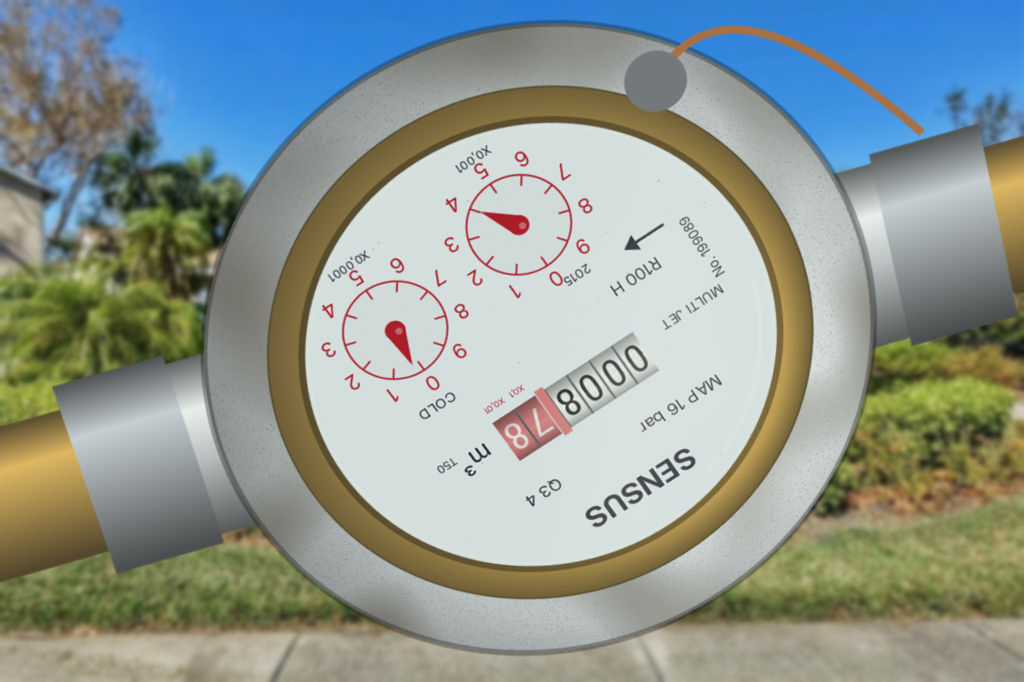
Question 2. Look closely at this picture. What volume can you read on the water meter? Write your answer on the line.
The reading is 8.7840 m³
